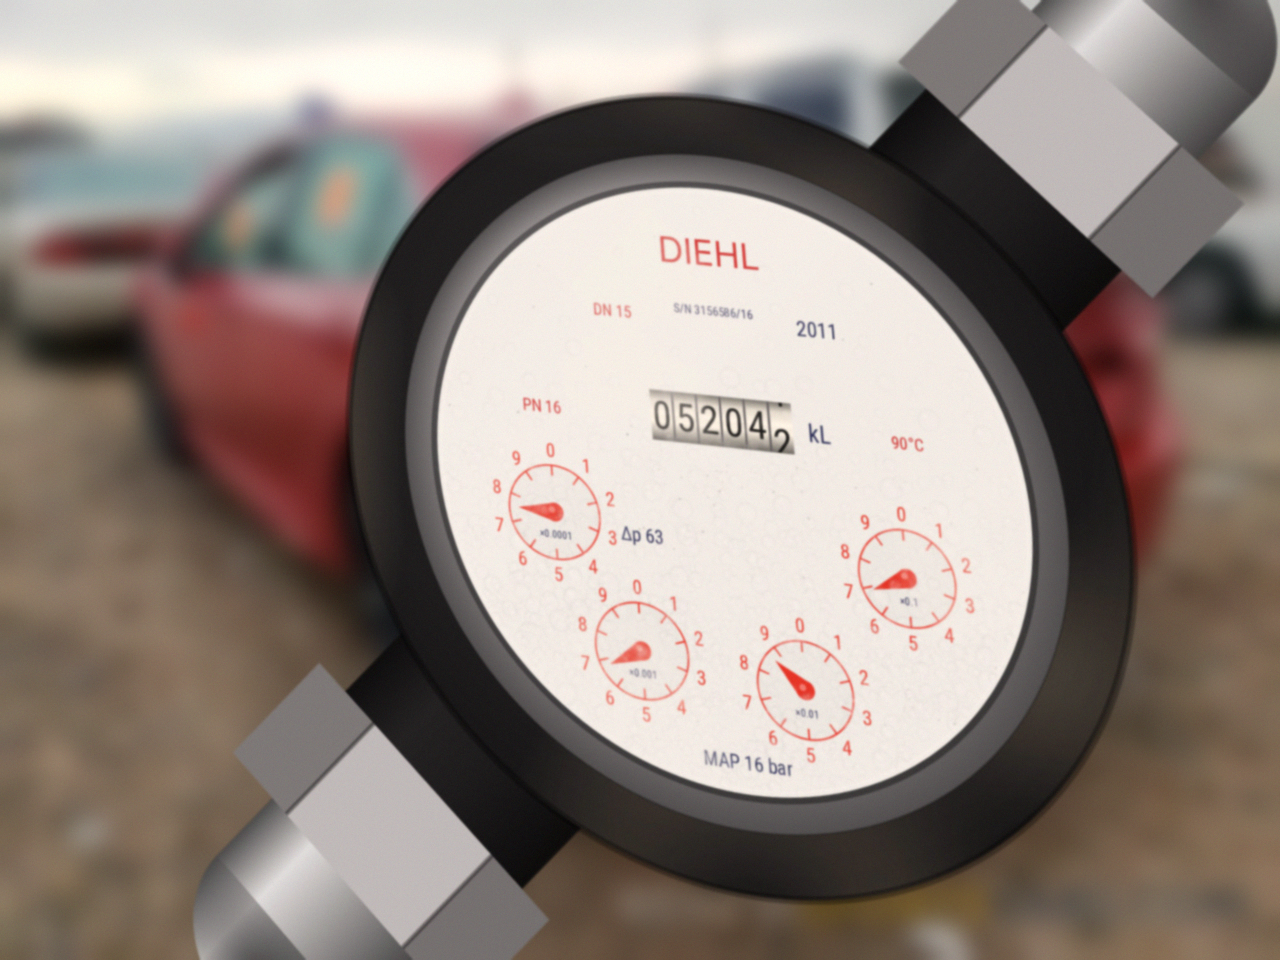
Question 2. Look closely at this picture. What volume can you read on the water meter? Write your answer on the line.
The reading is 52041.6867 kL
